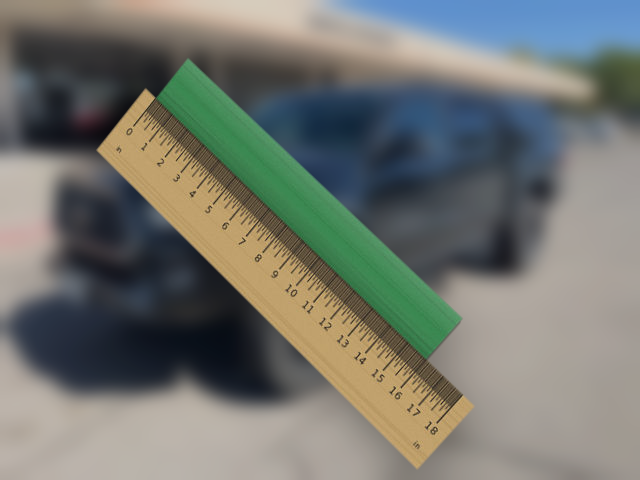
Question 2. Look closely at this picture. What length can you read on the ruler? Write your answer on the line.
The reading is 16 in
